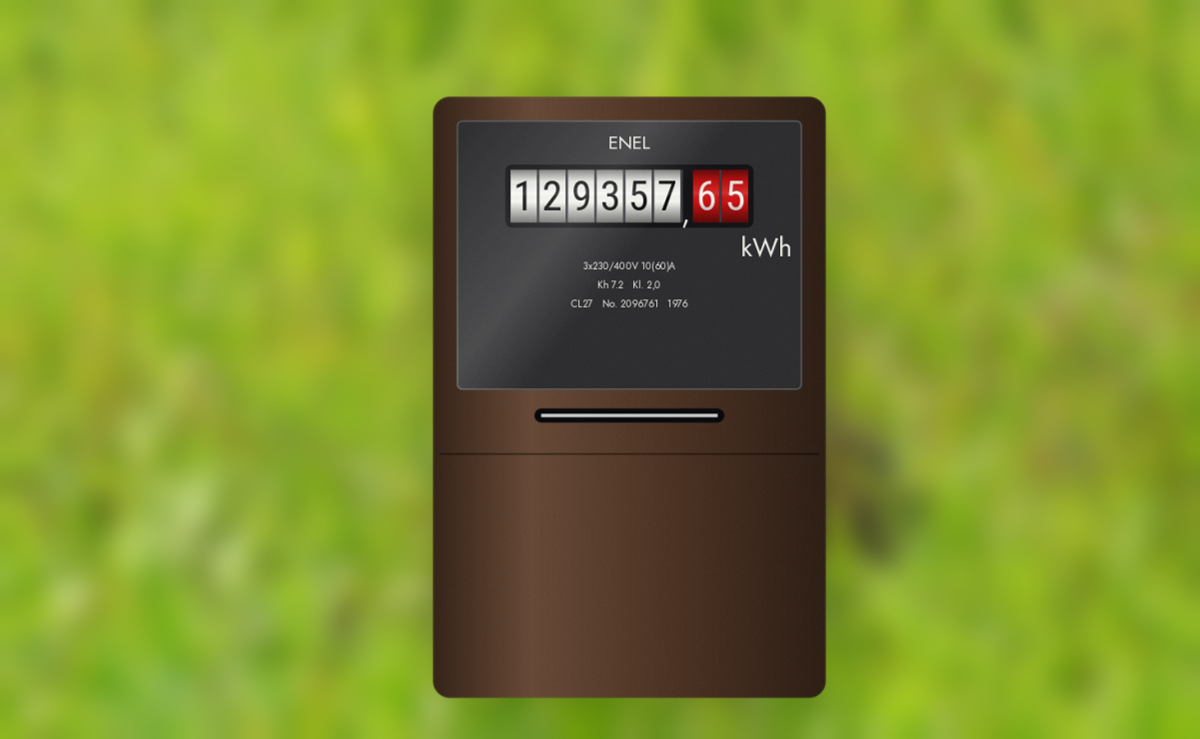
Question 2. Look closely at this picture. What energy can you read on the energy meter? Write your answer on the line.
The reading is 129357.65 kWh
